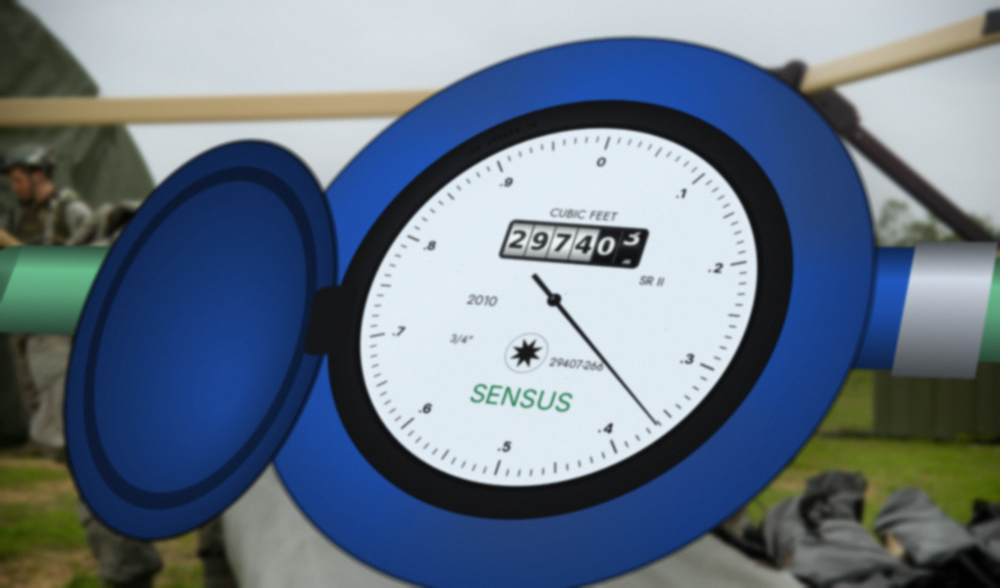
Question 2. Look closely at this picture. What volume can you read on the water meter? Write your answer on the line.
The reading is 297403.36 ft³
